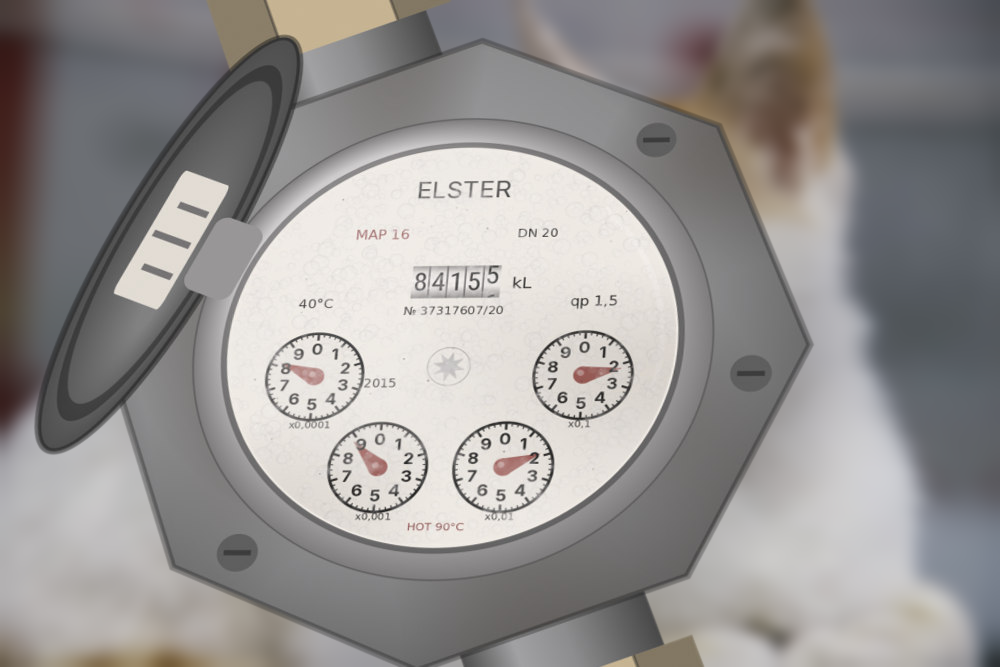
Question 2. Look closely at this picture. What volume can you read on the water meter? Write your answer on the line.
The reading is 84155.2188 kL
